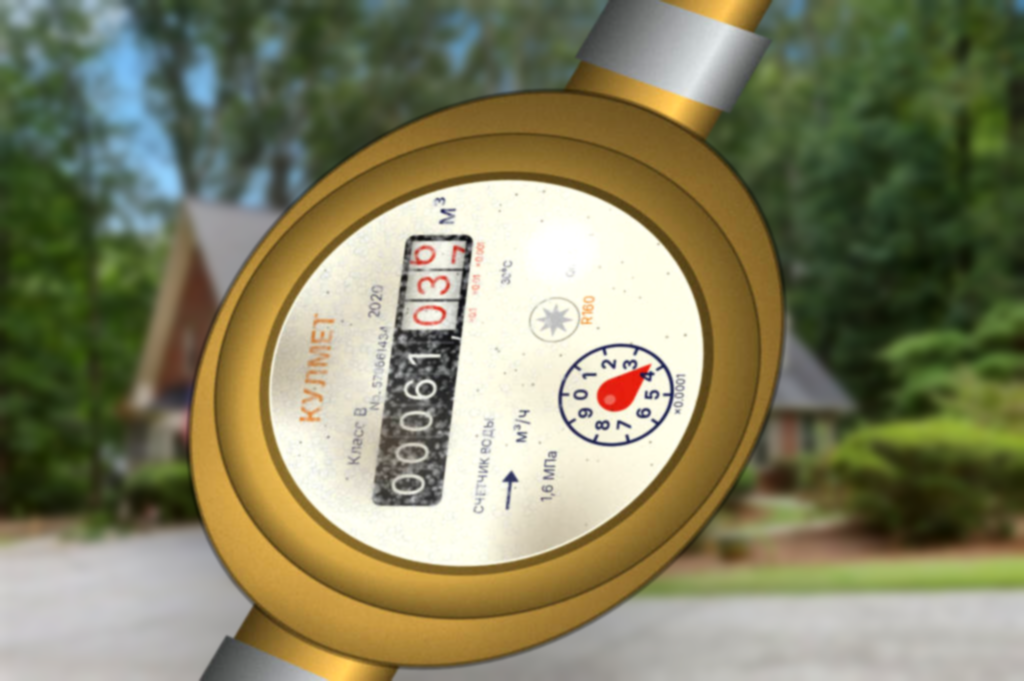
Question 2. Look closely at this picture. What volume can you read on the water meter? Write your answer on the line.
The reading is 61.0363 m³
